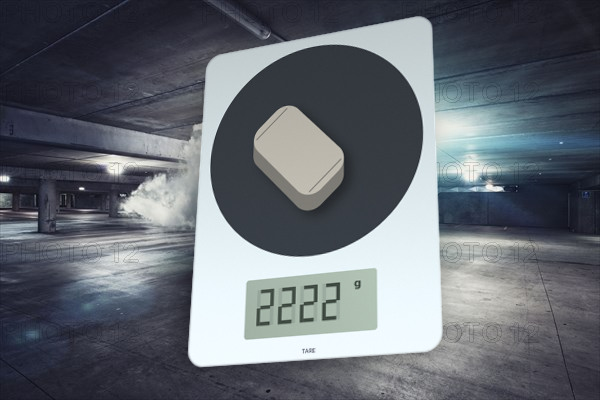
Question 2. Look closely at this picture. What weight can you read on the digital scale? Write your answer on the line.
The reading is 2222 g
